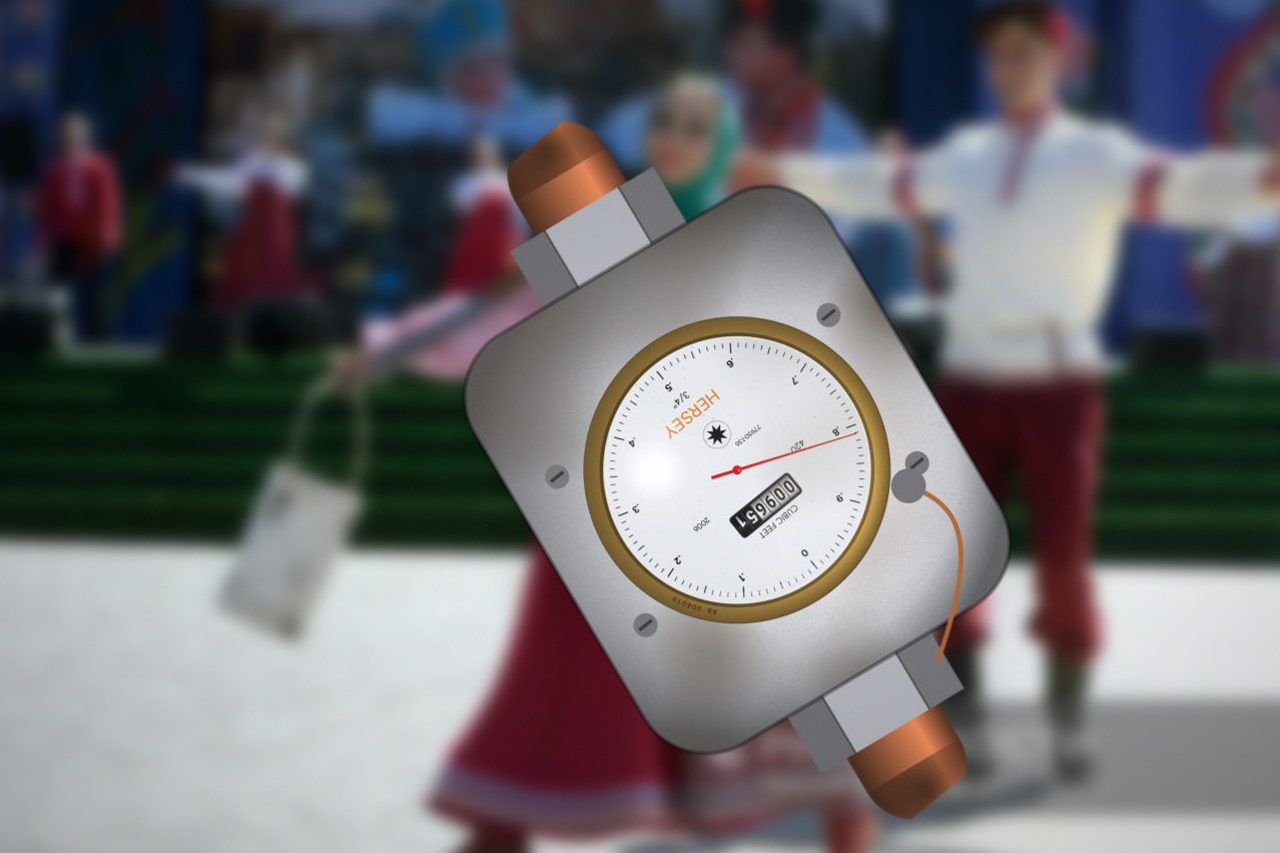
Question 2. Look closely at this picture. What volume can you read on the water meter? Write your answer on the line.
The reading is 9650.81 ft³
